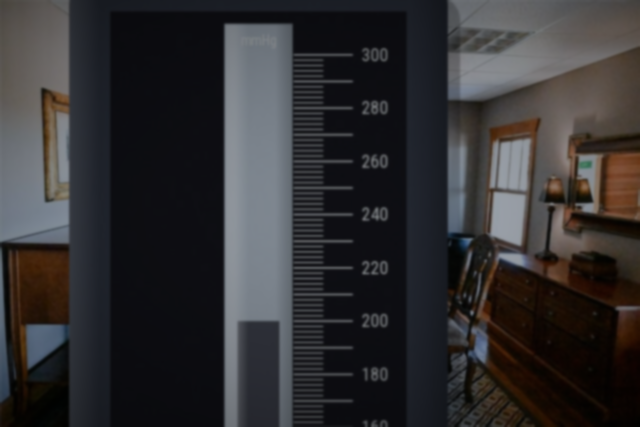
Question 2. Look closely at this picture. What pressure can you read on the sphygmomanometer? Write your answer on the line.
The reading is 200 mmHg
